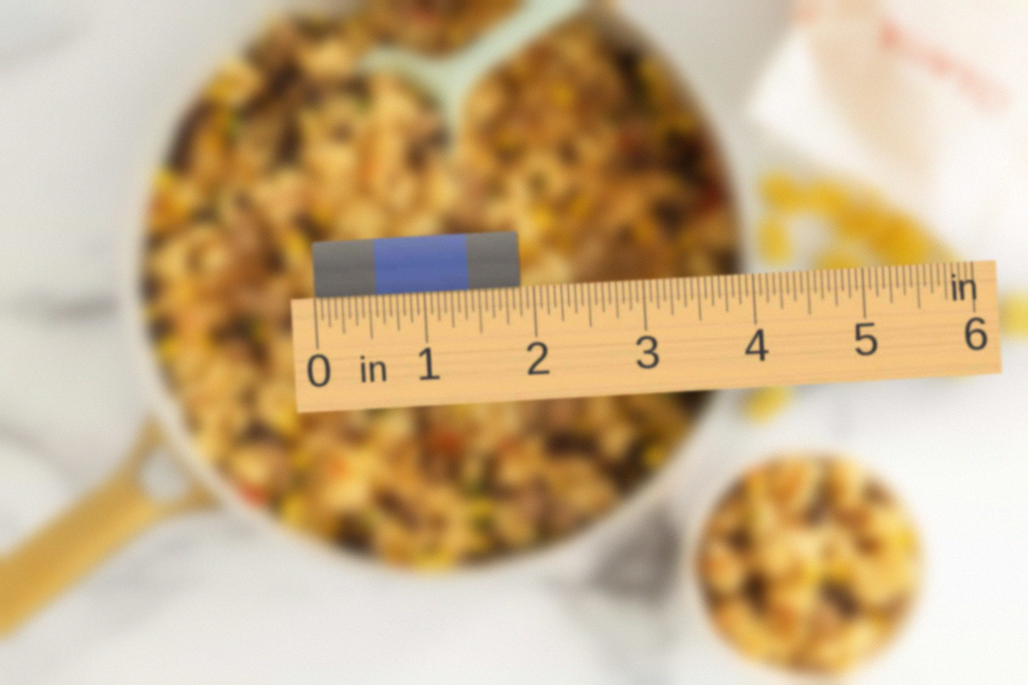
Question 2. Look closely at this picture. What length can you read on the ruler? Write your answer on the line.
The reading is 1.875 in
